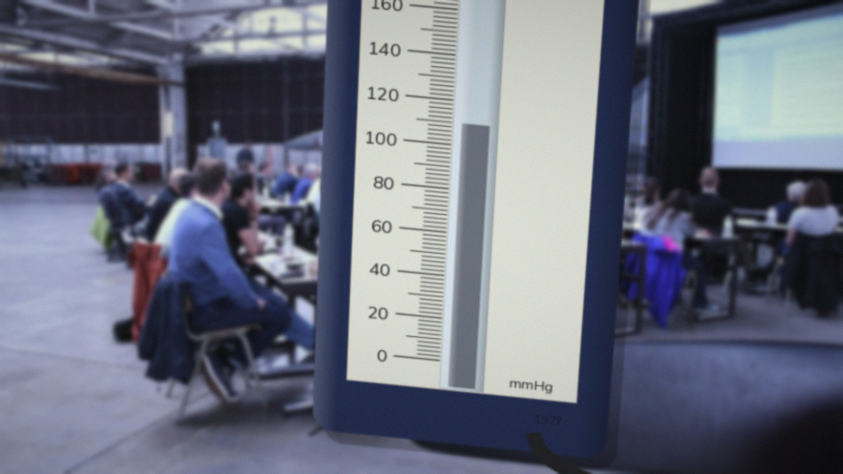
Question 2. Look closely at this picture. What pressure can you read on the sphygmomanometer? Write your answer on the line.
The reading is 110 mmHg
